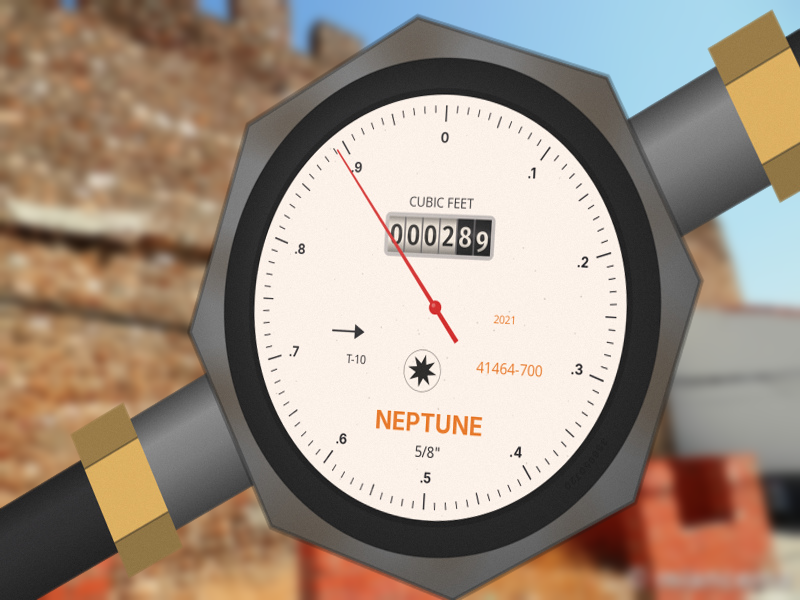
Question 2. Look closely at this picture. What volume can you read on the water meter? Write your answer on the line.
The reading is 288.89 ft³
